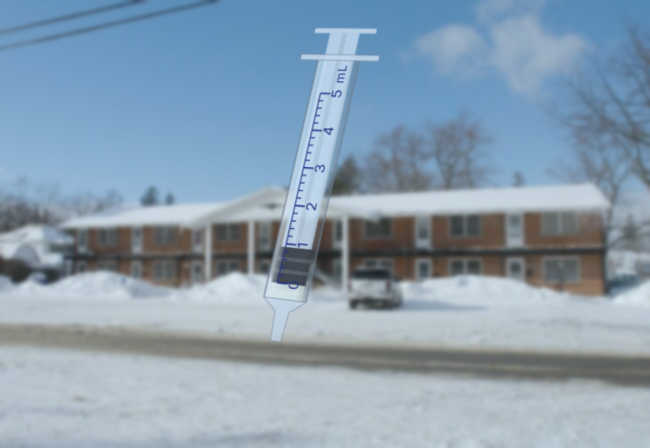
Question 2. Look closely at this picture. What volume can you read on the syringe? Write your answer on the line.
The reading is 0 mL
